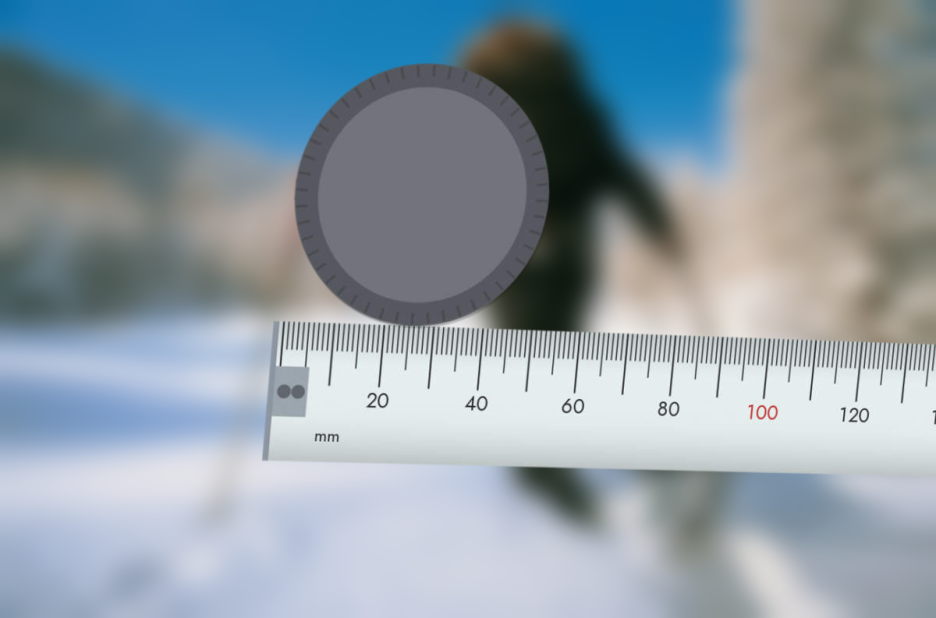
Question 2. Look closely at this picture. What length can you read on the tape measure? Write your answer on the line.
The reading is 51 mm
